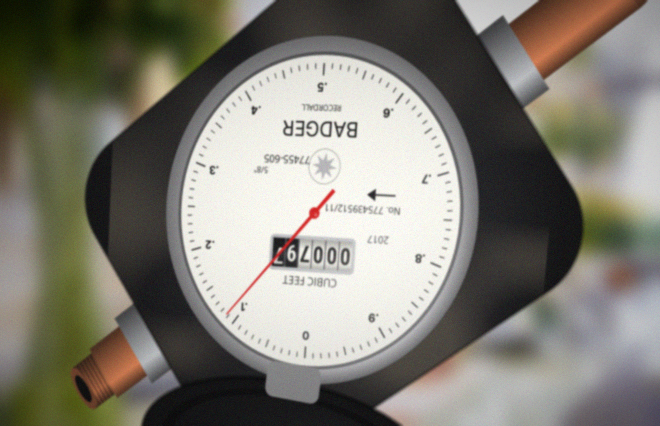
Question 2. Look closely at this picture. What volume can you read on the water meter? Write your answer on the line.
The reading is 797.11 ft³
